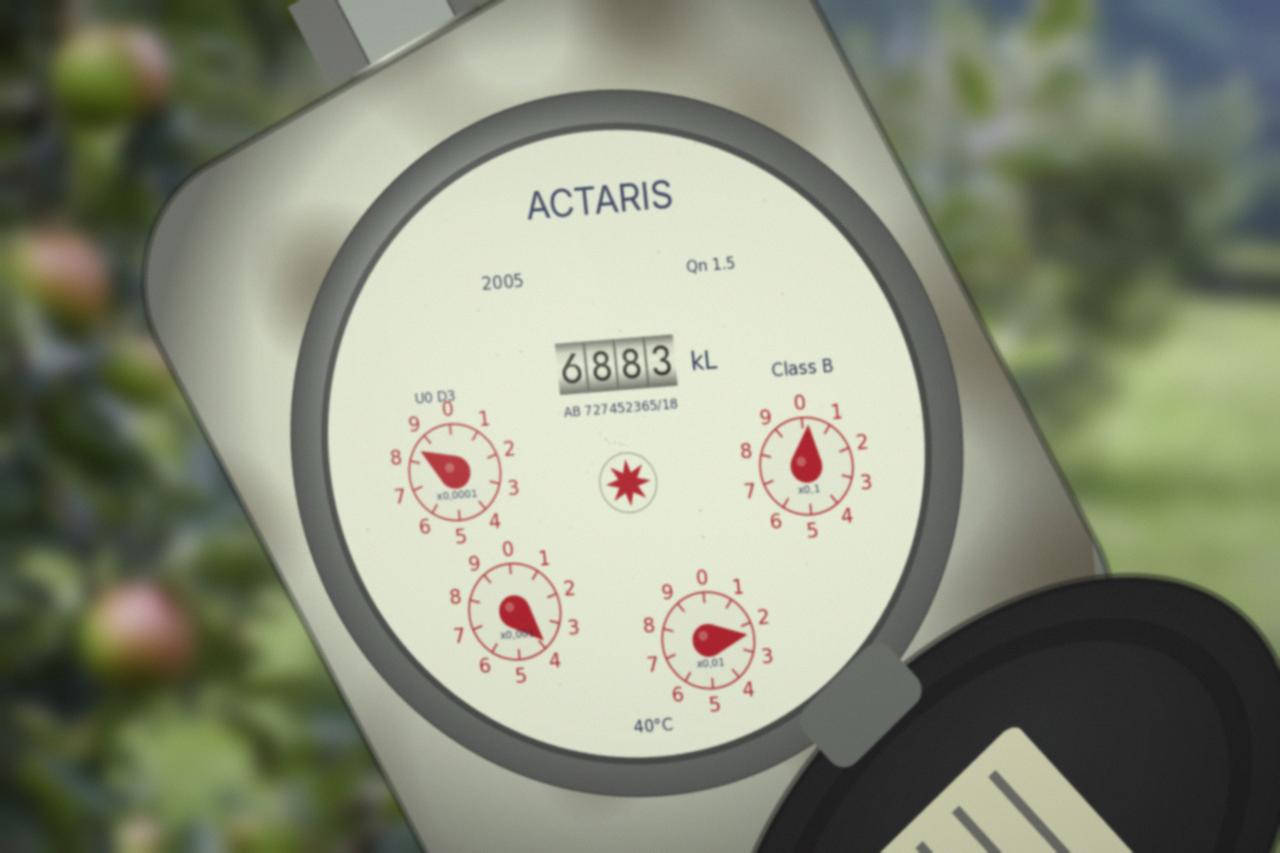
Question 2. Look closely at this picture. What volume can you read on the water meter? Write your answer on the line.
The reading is 6883.0238 kL
